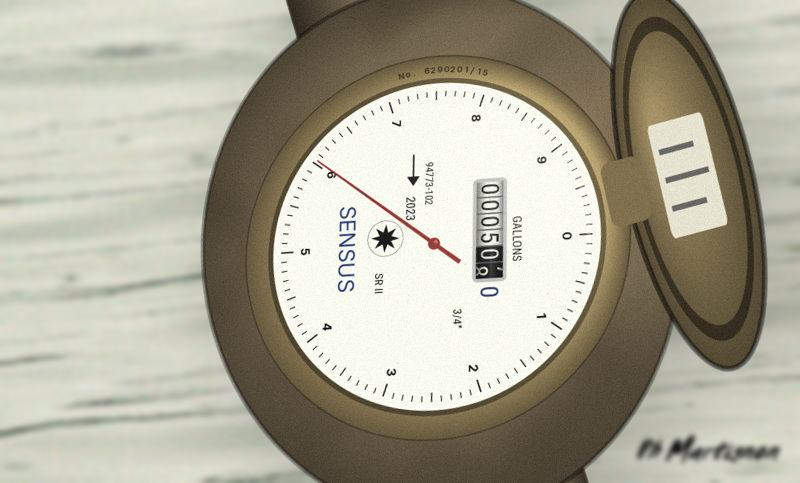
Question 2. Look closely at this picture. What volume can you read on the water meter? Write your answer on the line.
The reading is 5076.0 gal
